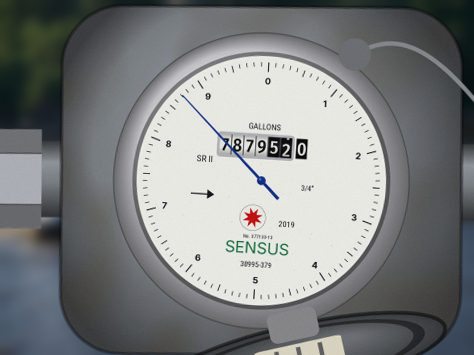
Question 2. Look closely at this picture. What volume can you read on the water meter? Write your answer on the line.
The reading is 7879518.7 gal
